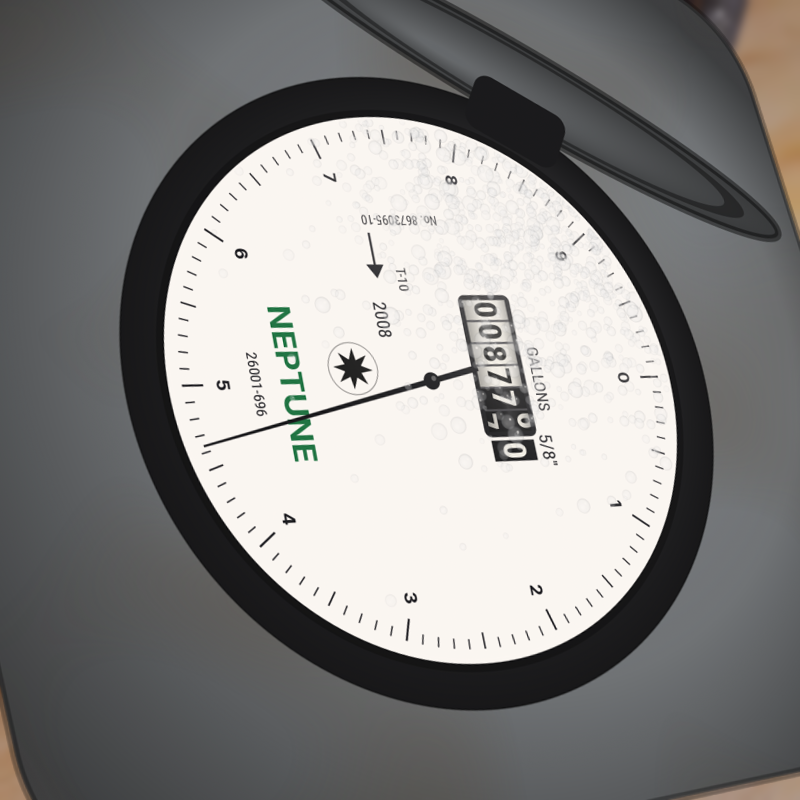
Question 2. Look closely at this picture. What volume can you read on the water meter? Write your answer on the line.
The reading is 87764.6 gal
